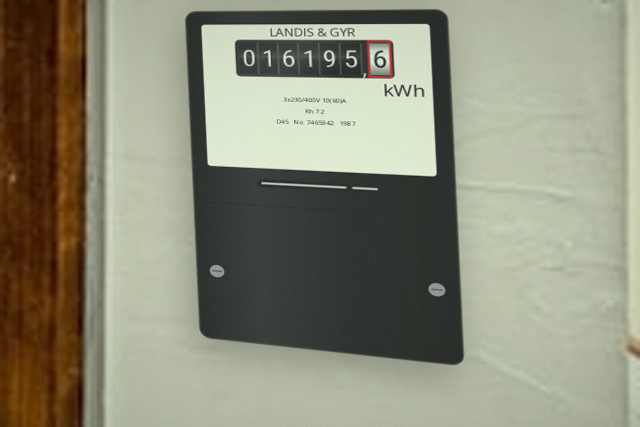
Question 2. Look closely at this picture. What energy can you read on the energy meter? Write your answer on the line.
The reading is 16195.6 kWh
